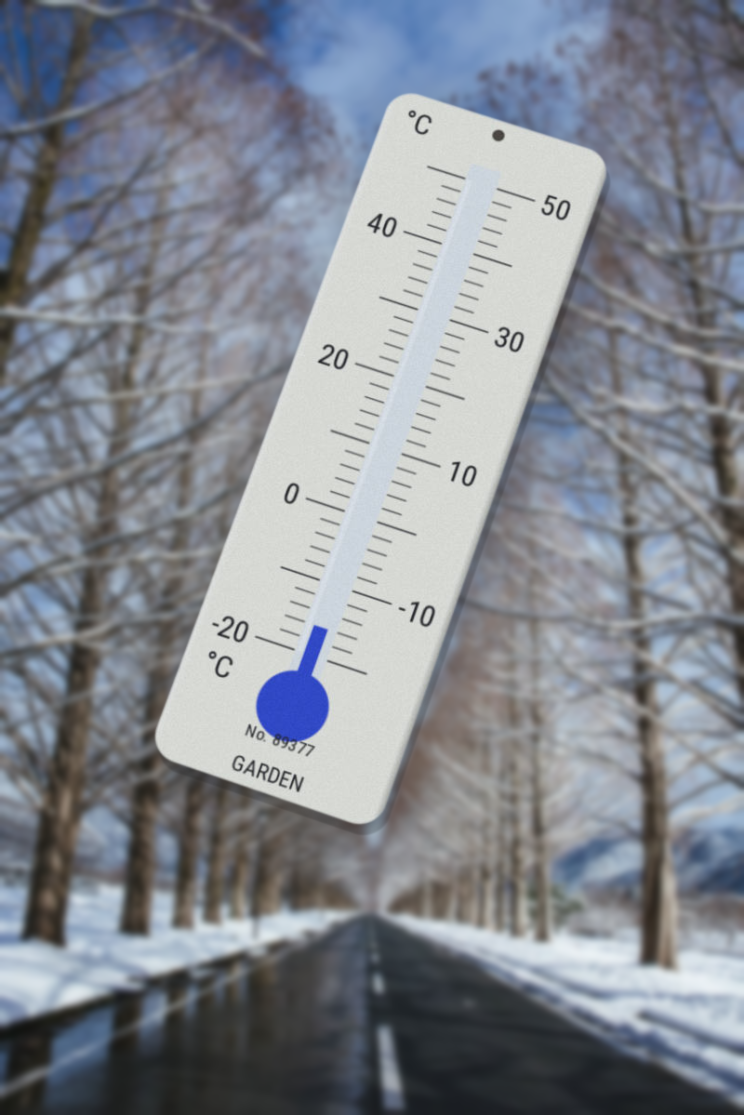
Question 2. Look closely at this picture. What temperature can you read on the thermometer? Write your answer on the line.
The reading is -16 °C
